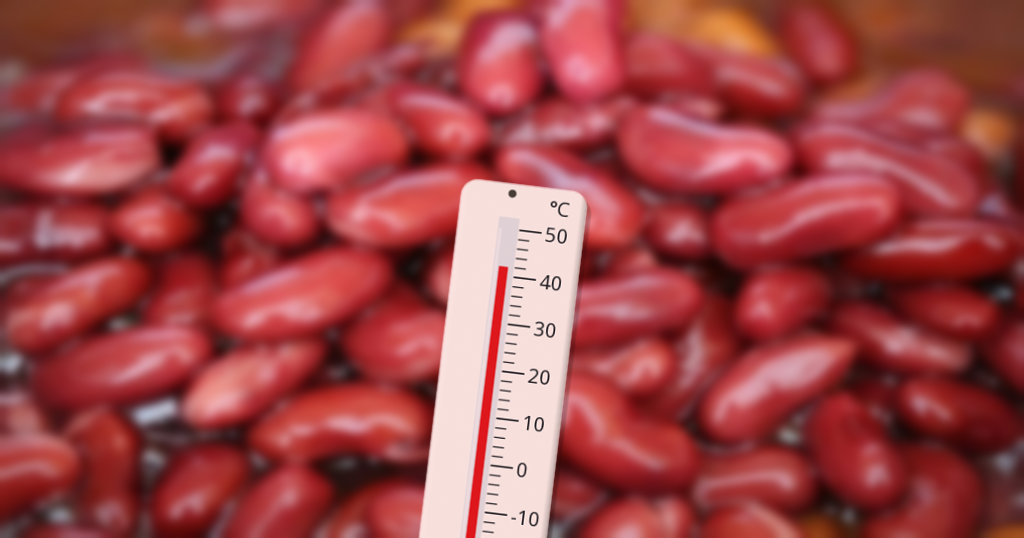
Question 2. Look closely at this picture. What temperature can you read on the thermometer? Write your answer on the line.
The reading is 42 °C
